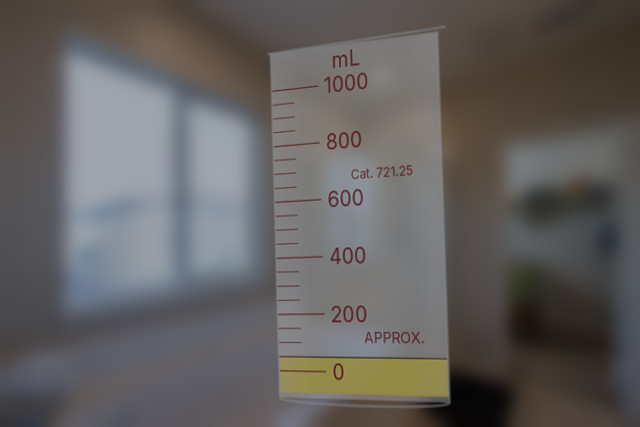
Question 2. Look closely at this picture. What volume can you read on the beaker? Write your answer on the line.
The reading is 50 mL
